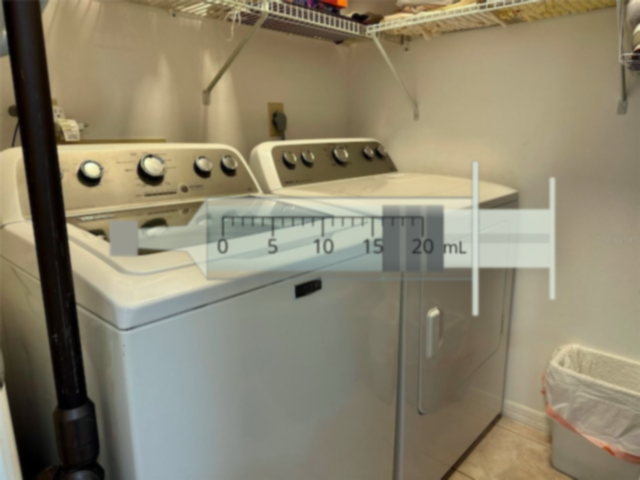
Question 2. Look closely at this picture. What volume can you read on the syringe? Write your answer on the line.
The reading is 16 mL
